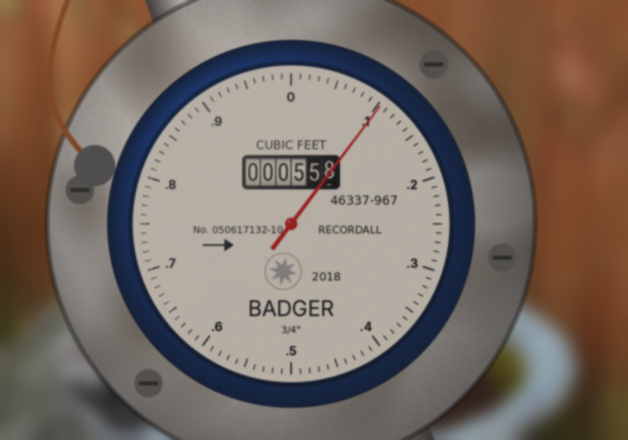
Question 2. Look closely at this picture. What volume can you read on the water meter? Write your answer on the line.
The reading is 558.10 ft³
